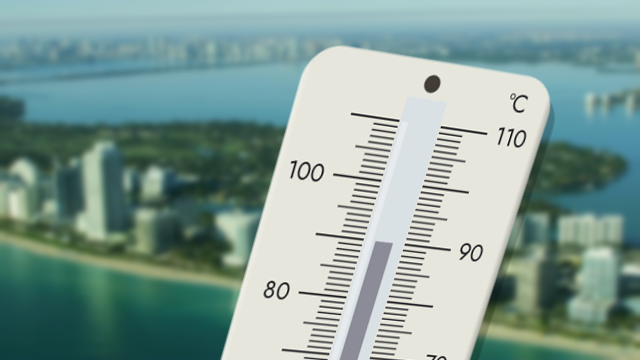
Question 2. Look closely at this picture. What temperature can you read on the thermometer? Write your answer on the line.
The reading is 90 °C
